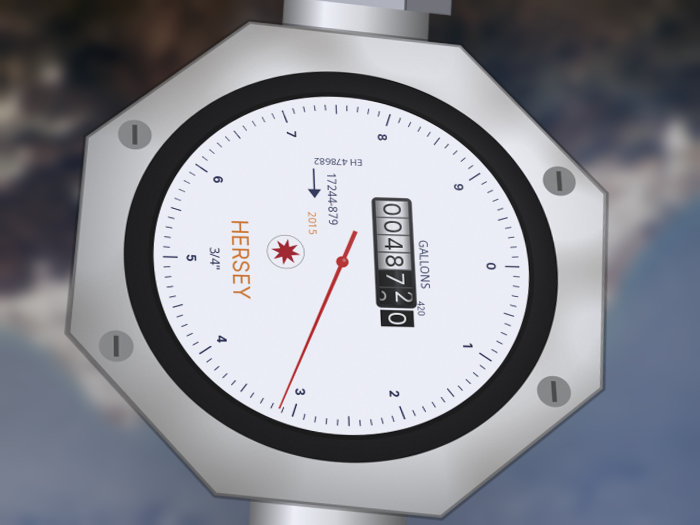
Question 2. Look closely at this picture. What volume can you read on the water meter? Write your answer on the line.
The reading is 48723.1 gal
